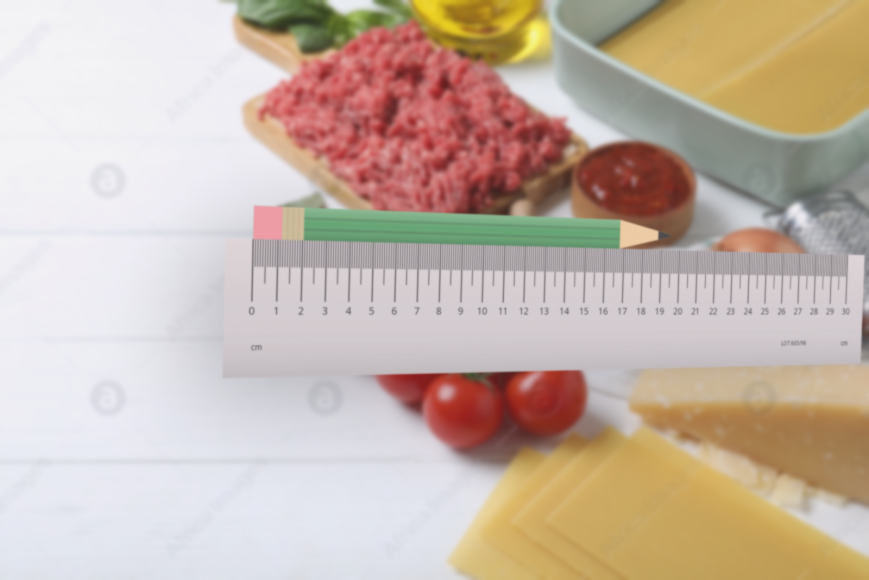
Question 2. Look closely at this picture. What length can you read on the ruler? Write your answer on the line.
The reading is 19.5 cm
